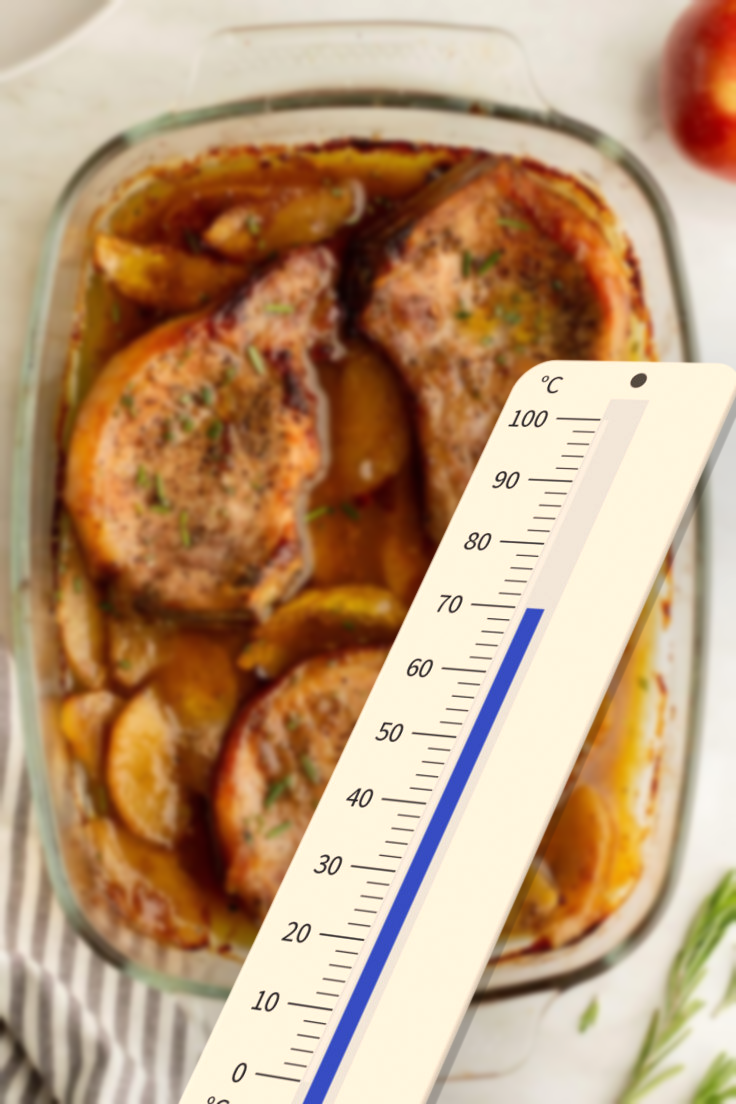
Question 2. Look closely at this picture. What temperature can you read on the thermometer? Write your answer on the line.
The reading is 70 °C
